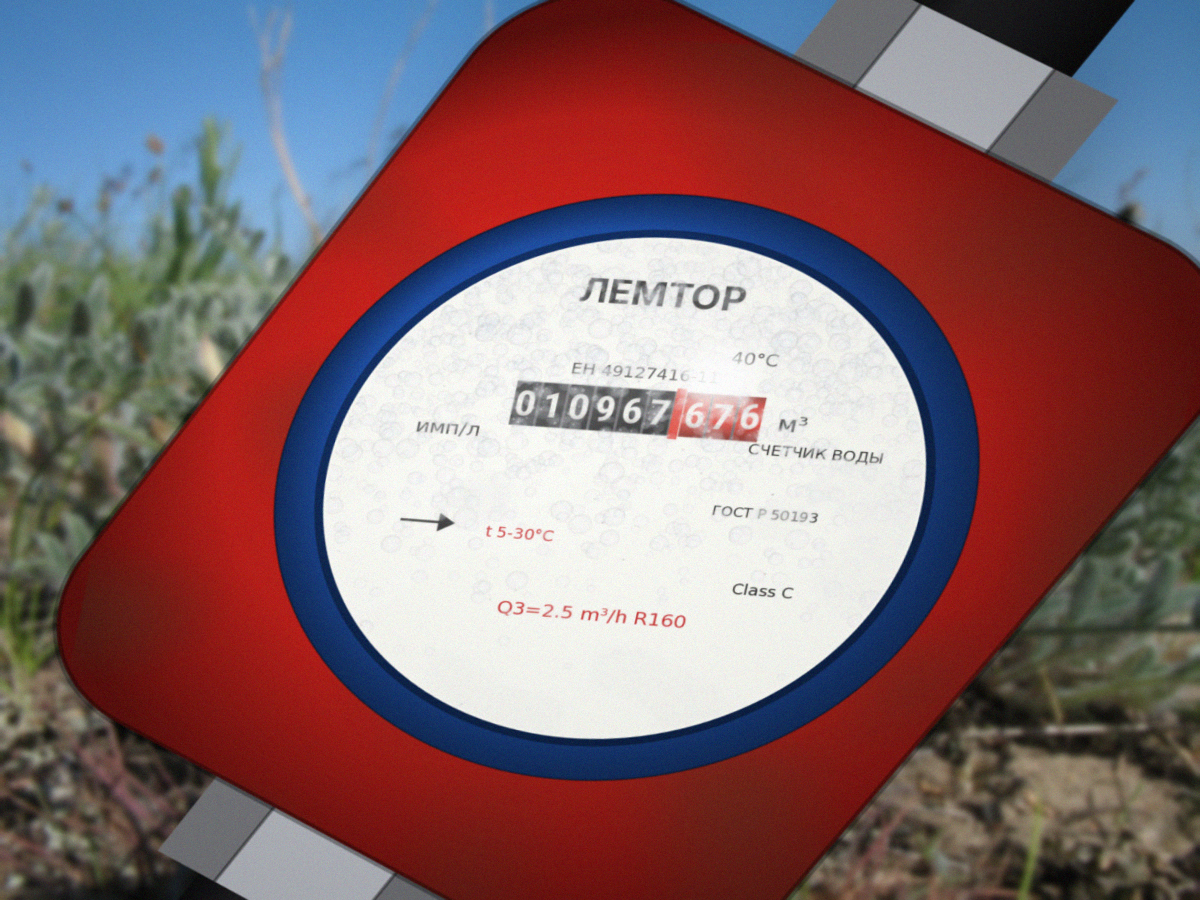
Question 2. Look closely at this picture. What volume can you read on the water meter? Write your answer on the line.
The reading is 10967.676 m³
